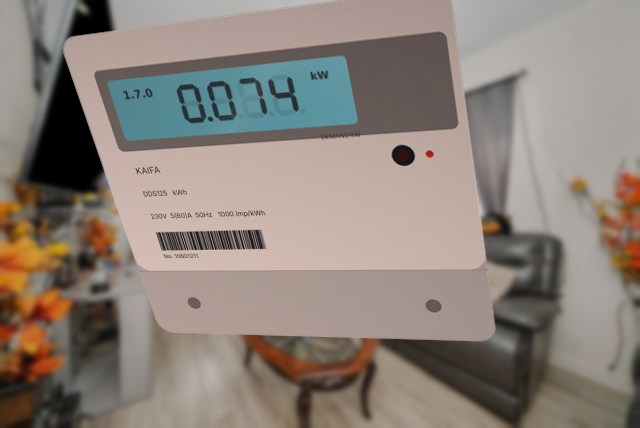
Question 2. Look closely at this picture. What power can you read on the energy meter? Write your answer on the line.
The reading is 0.074 kW
